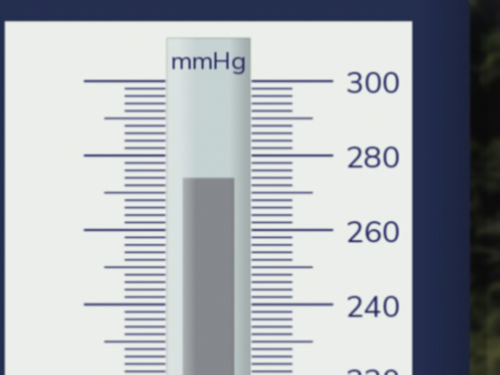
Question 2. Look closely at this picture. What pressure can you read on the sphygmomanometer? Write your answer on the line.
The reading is 274 mmHg
